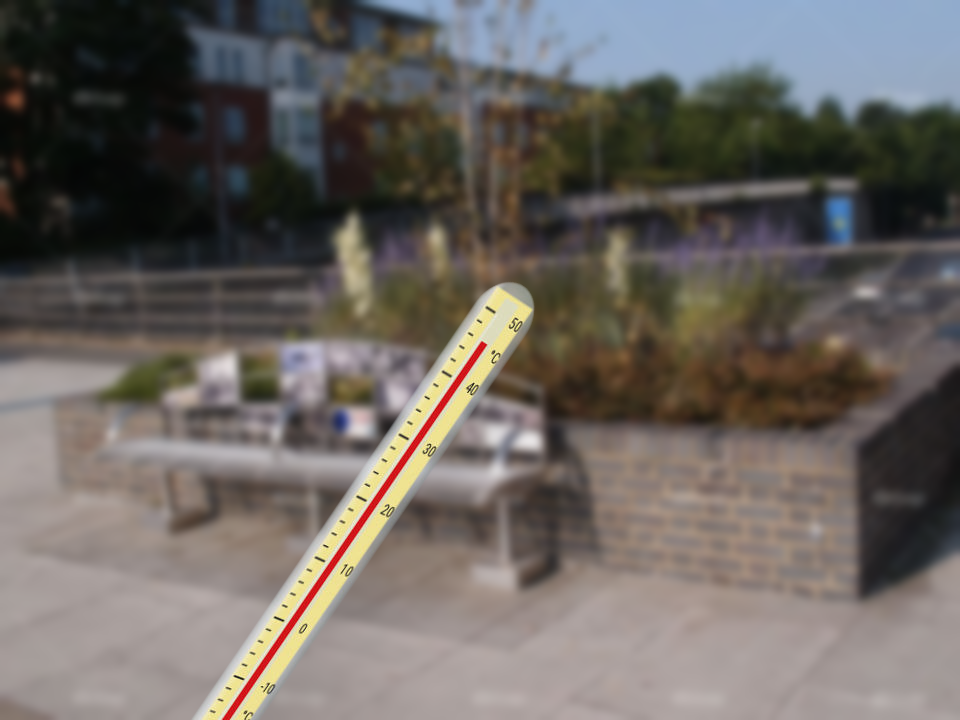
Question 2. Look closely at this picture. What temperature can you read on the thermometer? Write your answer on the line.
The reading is 46 °C
